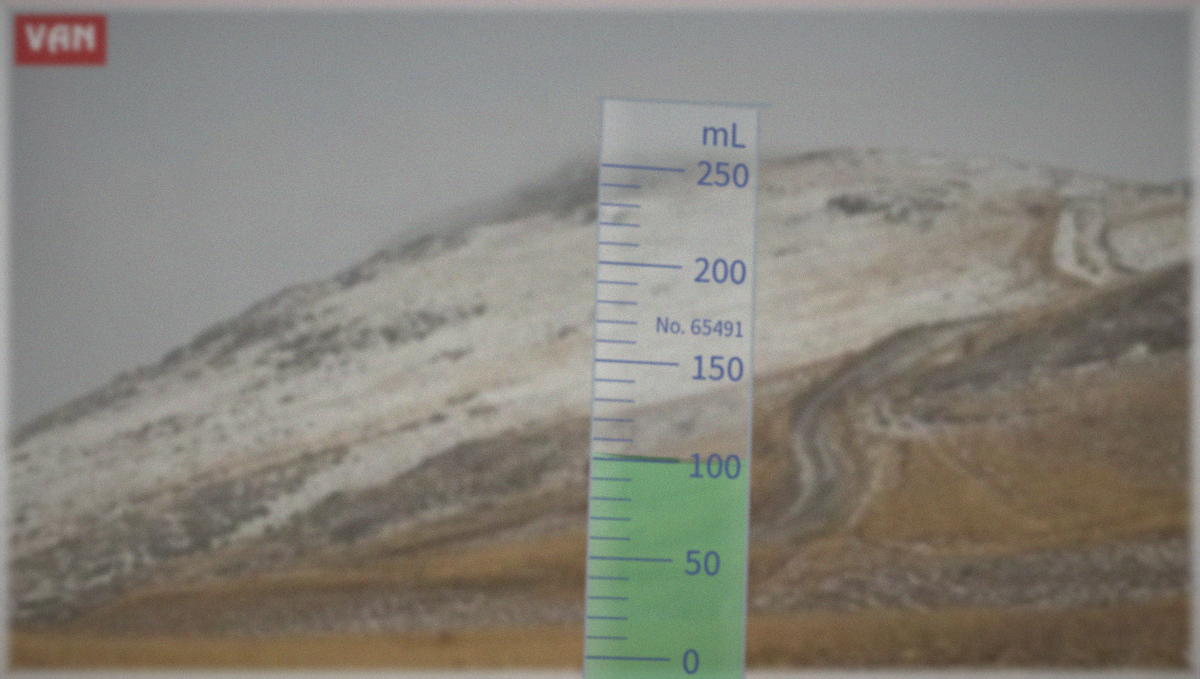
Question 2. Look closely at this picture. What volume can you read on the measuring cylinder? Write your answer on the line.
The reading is 100 mL
